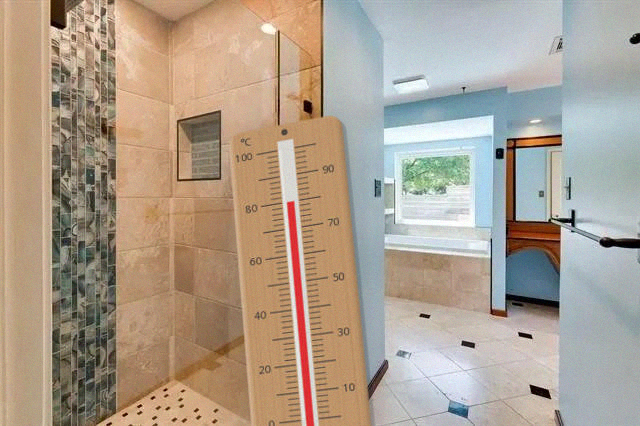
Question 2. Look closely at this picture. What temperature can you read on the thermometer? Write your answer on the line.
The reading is 80 °C
